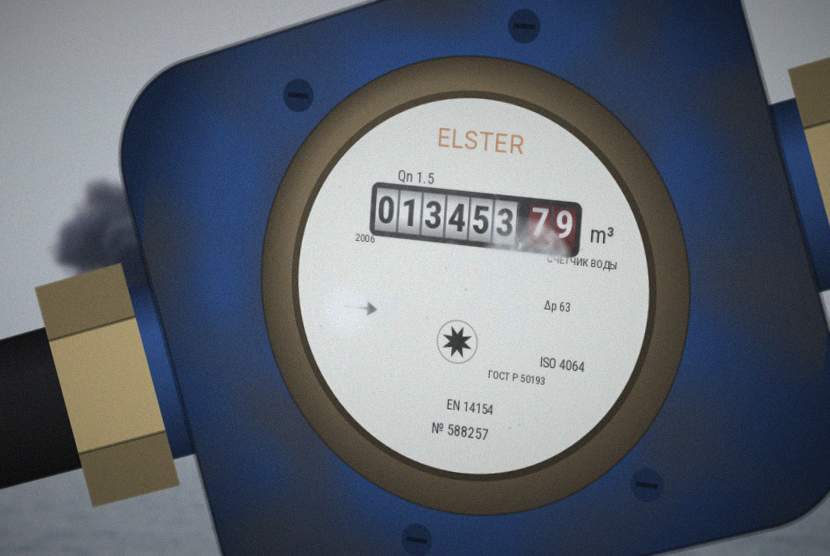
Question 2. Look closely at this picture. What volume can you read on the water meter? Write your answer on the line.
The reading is 13453.79 m³
